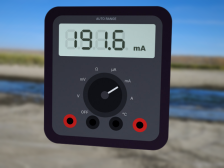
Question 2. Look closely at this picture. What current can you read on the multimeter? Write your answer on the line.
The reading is 191.6 mA
